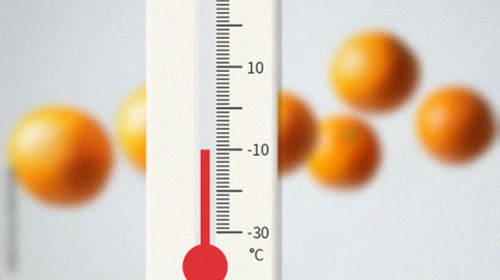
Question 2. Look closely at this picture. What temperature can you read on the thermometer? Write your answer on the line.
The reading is -10 °C
